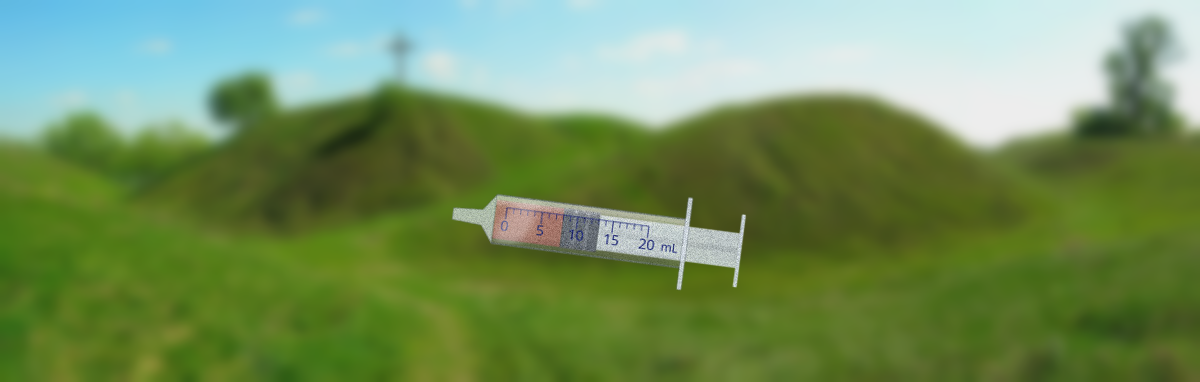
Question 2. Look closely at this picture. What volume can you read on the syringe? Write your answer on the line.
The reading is 8 mL
